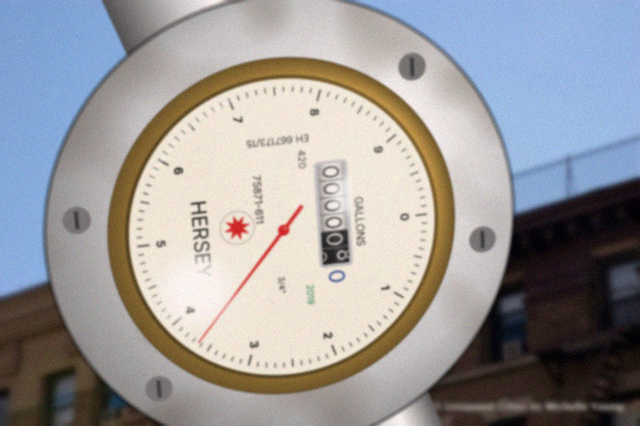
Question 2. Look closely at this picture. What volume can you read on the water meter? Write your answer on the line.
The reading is 83.6 gal
